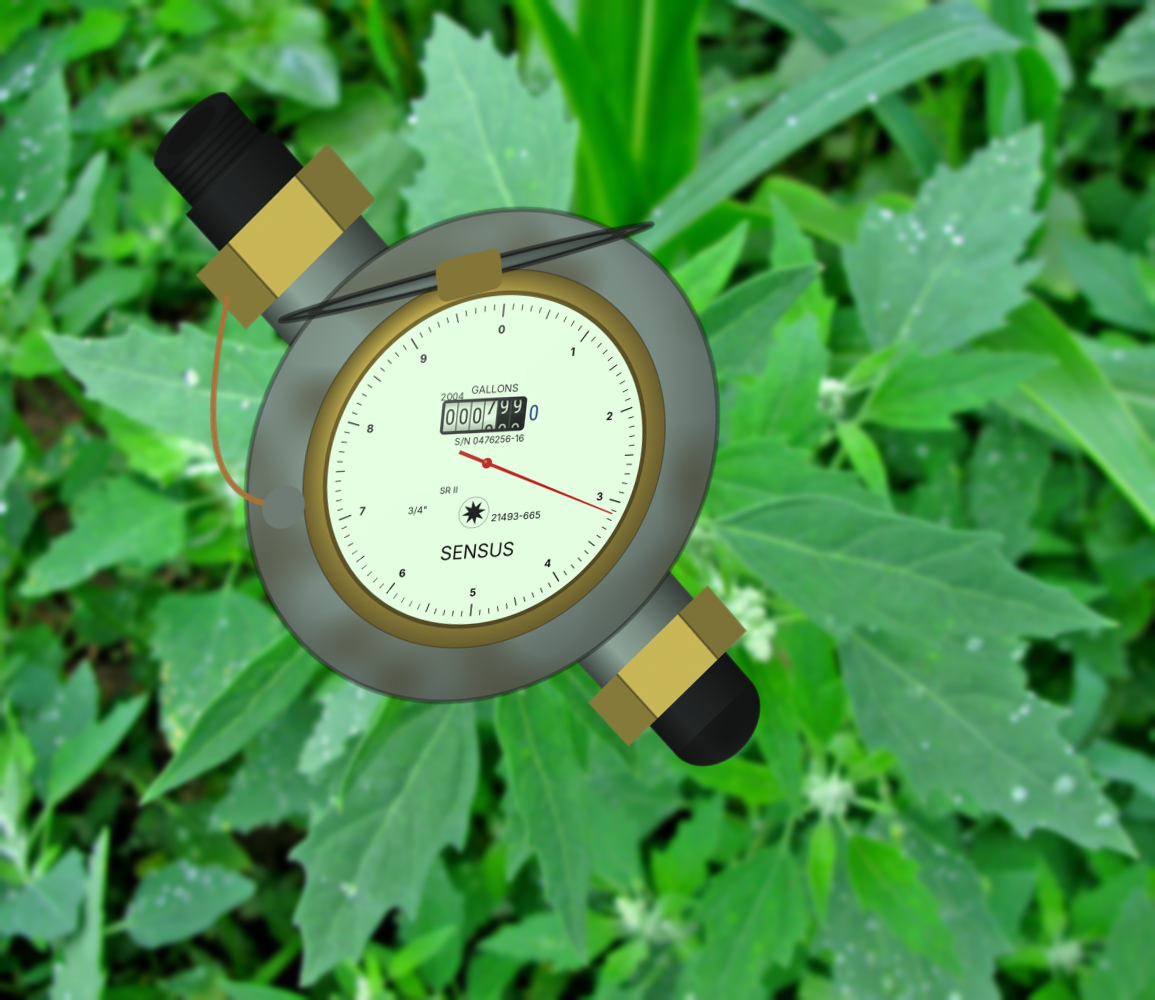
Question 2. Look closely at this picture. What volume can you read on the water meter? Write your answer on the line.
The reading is 7993.1 gal
